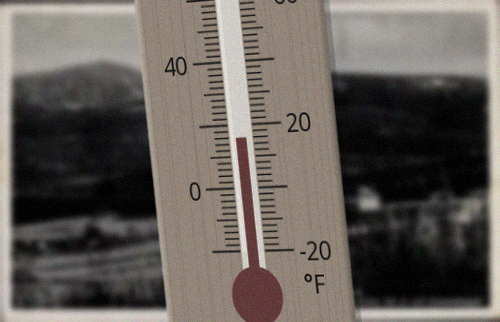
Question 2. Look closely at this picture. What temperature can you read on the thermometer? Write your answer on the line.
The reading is 16 °F
